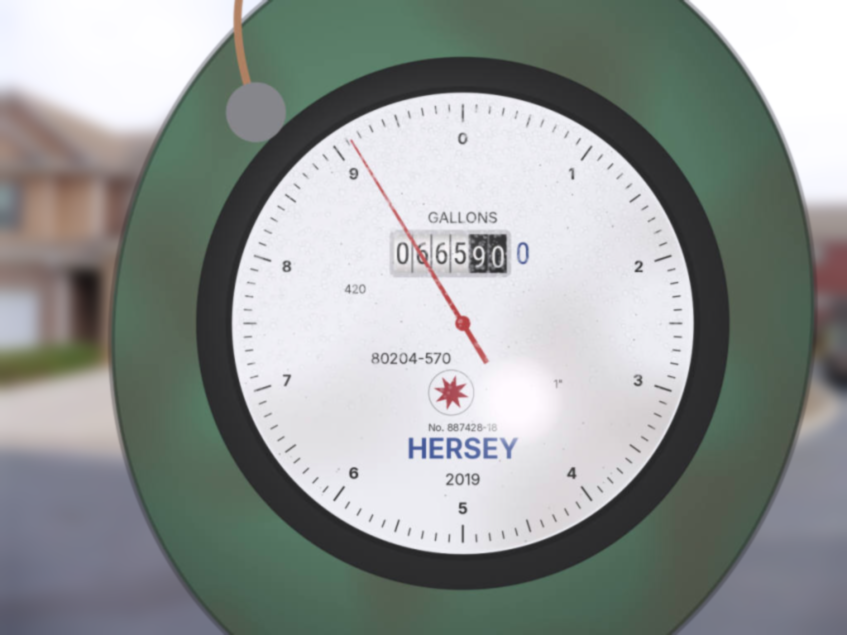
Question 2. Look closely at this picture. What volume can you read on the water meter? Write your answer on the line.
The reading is 665899.1 gal
